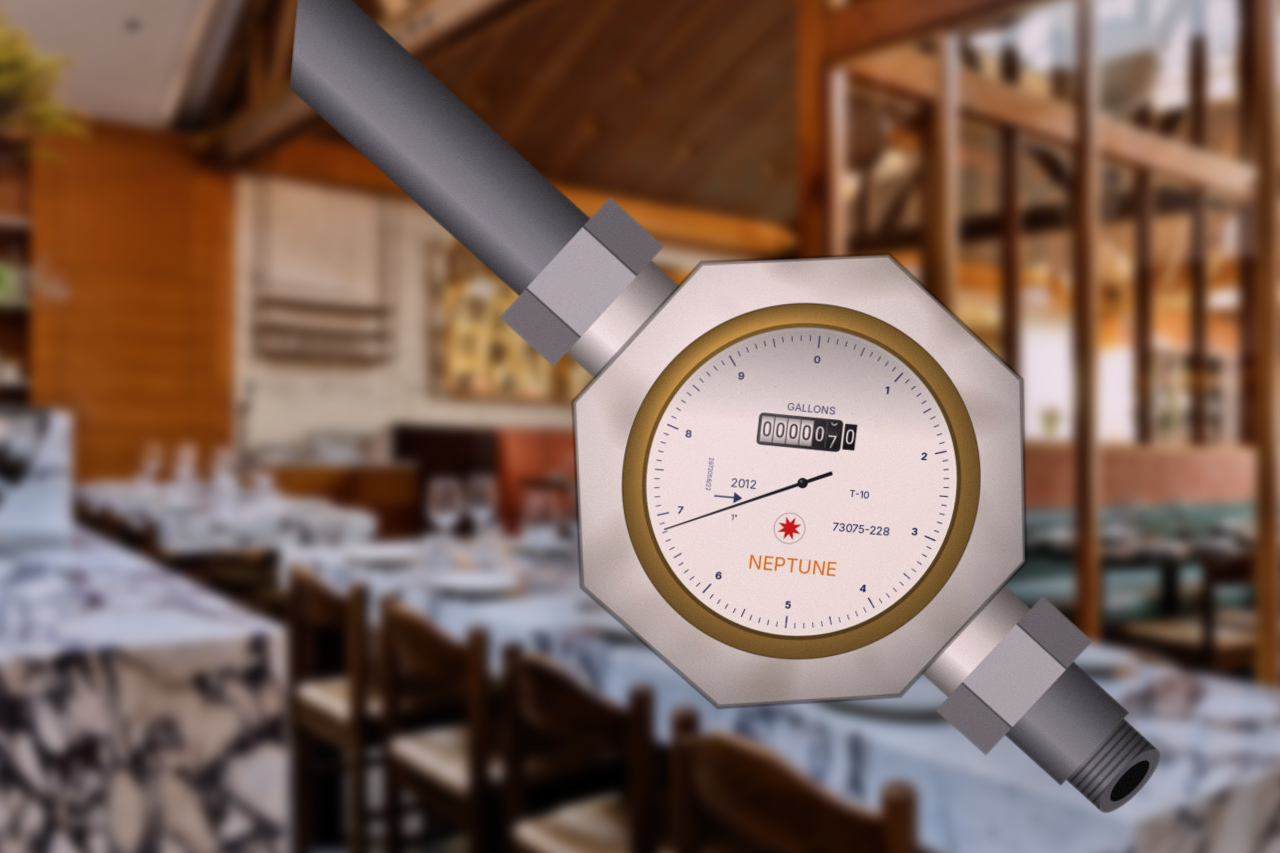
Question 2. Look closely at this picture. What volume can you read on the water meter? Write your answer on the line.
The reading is 66.8 gal
